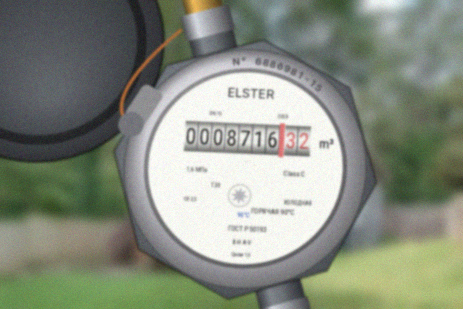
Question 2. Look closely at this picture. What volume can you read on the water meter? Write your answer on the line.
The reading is 8716.32 m³
